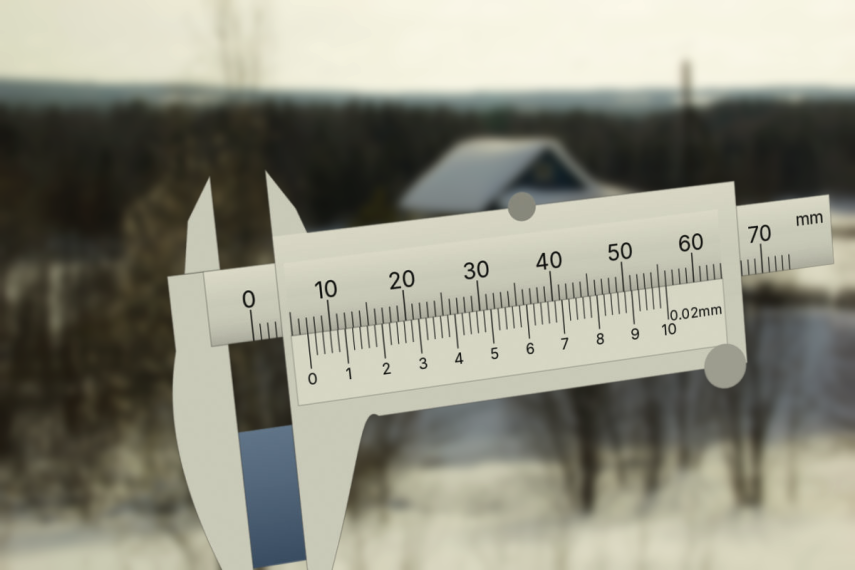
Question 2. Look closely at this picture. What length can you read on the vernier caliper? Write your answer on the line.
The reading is 7.0 mm
